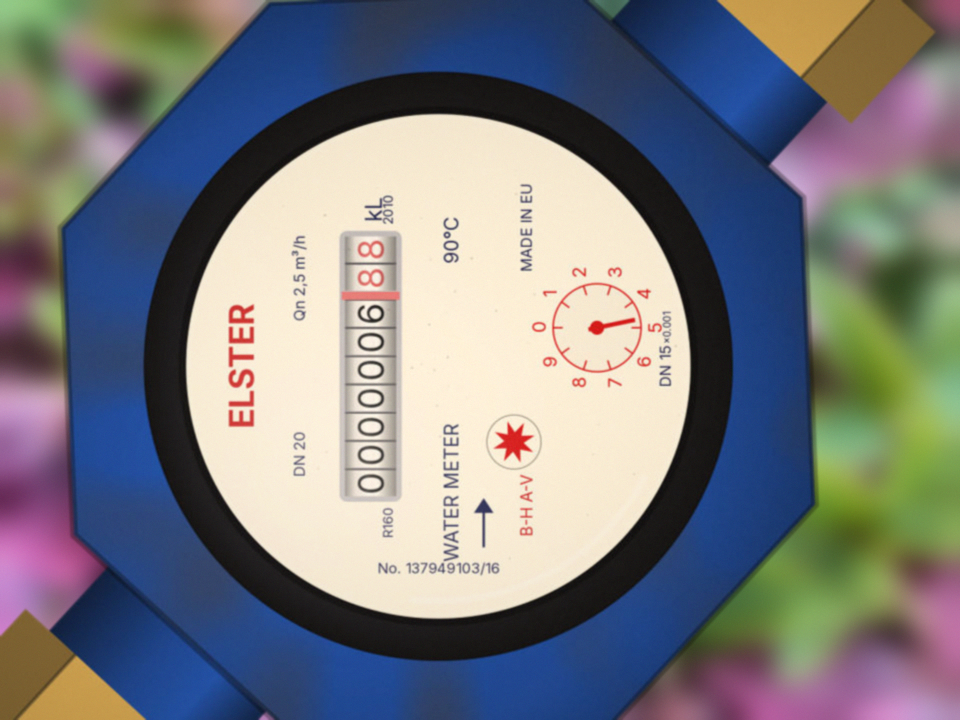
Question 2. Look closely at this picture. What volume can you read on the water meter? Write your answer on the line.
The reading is 6.884 kL
